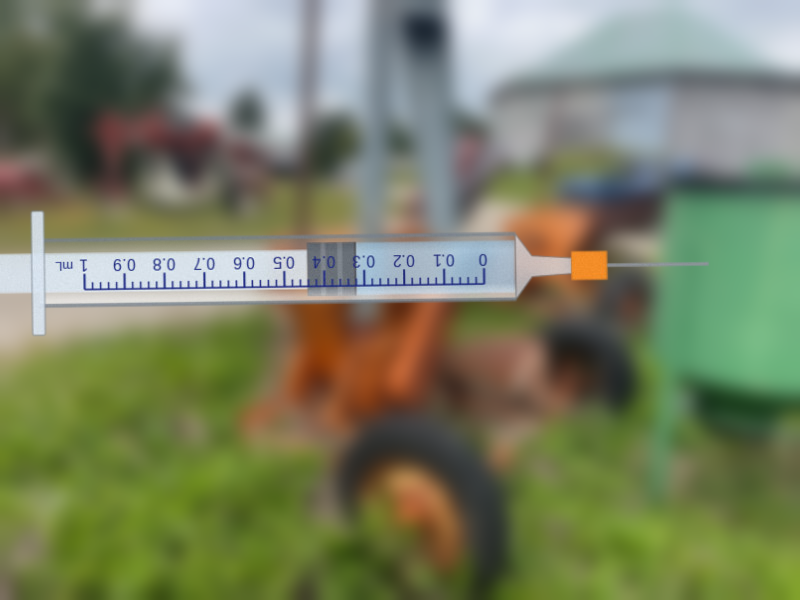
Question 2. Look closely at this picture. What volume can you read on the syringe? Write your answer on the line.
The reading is 0.32 mL
